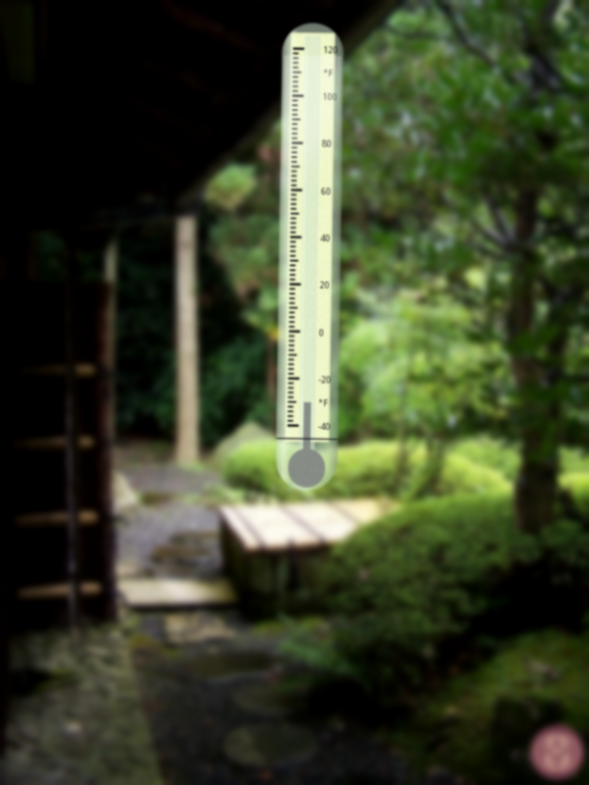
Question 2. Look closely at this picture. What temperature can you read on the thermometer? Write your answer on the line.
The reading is -30 °F
